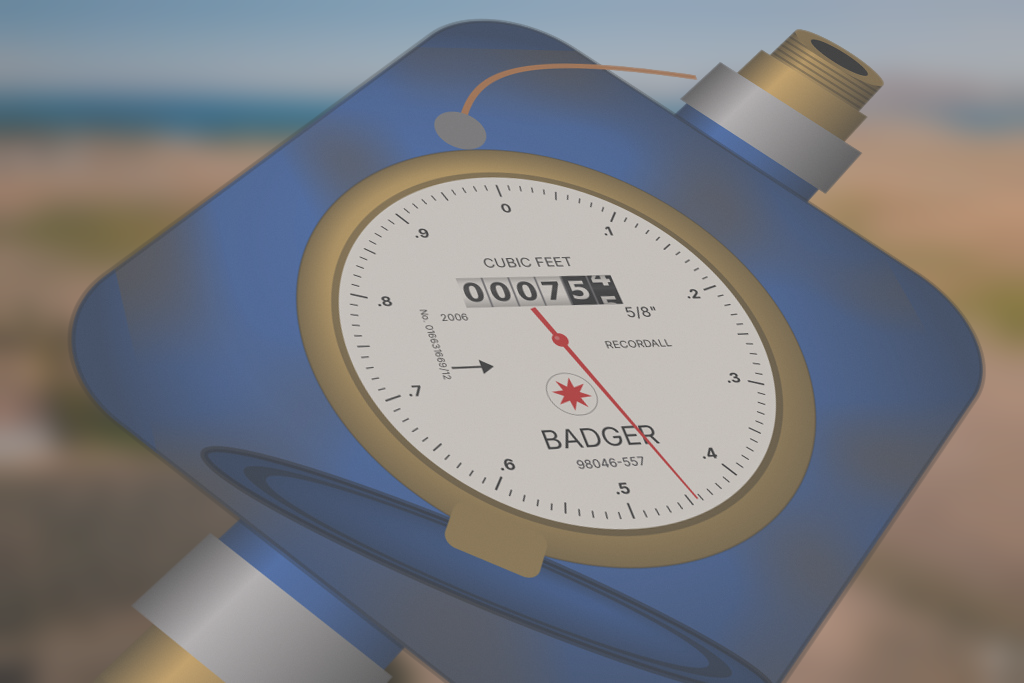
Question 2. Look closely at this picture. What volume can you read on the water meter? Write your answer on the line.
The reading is 754.44 ft³
